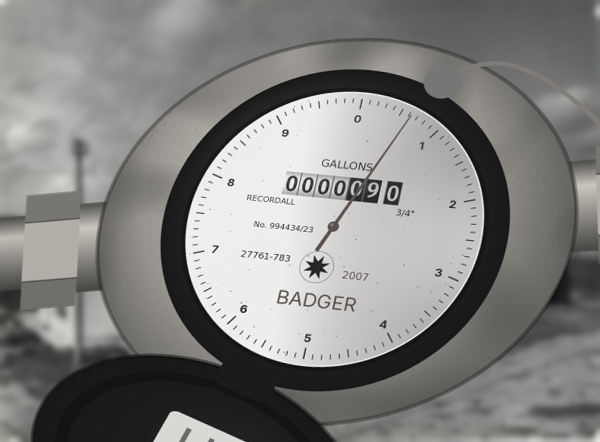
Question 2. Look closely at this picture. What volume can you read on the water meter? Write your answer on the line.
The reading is 90.6 gal
